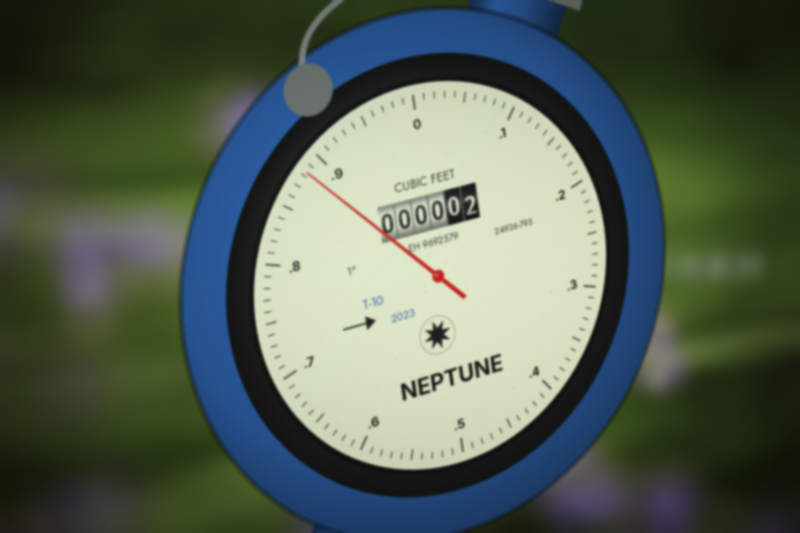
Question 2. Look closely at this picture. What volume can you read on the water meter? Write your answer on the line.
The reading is 1.88 ft³
